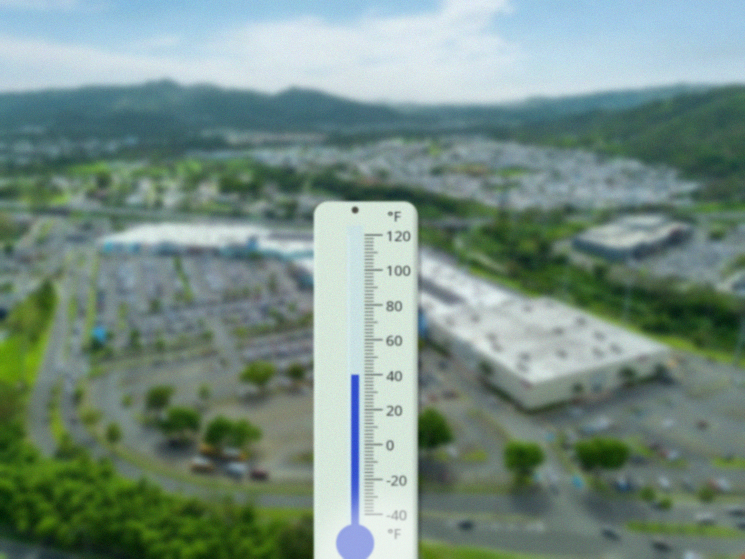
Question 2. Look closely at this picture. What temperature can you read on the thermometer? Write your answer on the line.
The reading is 40 °F
